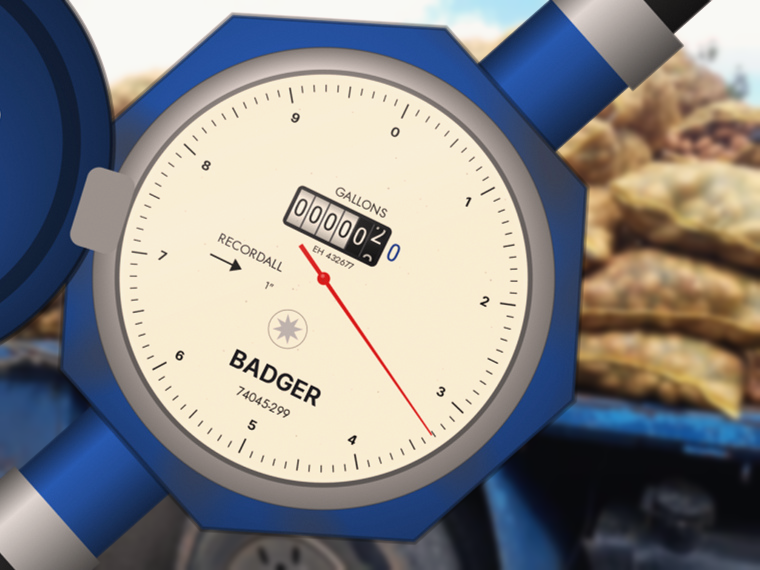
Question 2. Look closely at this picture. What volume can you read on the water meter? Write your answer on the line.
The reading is 23.3 gal
